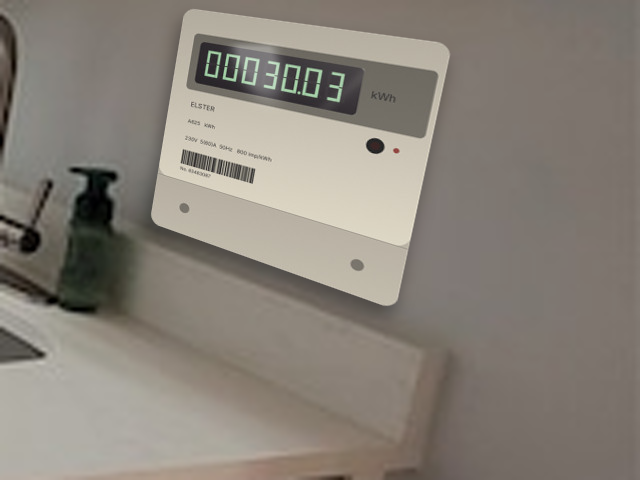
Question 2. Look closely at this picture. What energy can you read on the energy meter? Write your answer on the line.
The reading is 30.03 kWh
